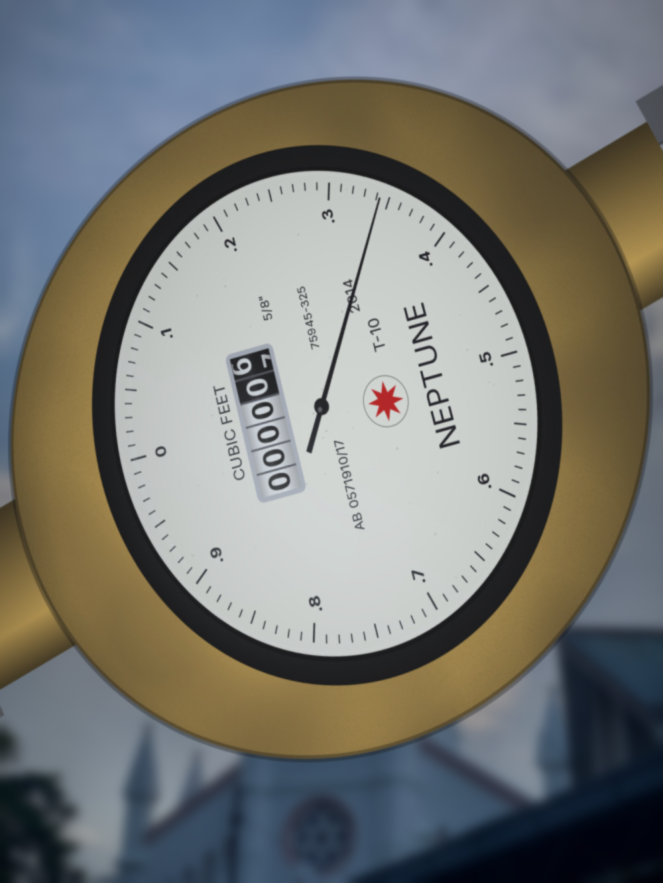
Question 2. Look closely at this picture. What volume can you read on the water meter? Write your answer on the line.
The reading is 6.34 ft³
